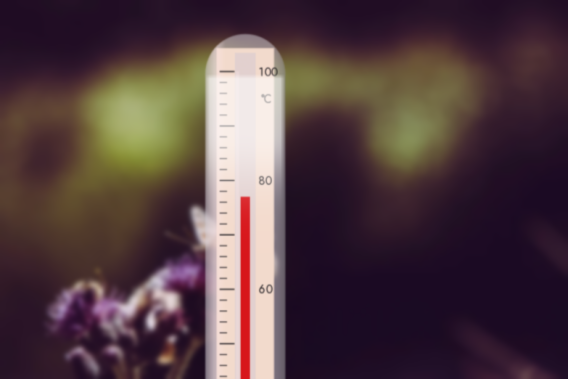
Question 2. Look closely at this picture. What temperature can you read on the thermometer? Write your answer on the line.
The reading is 77 °C
